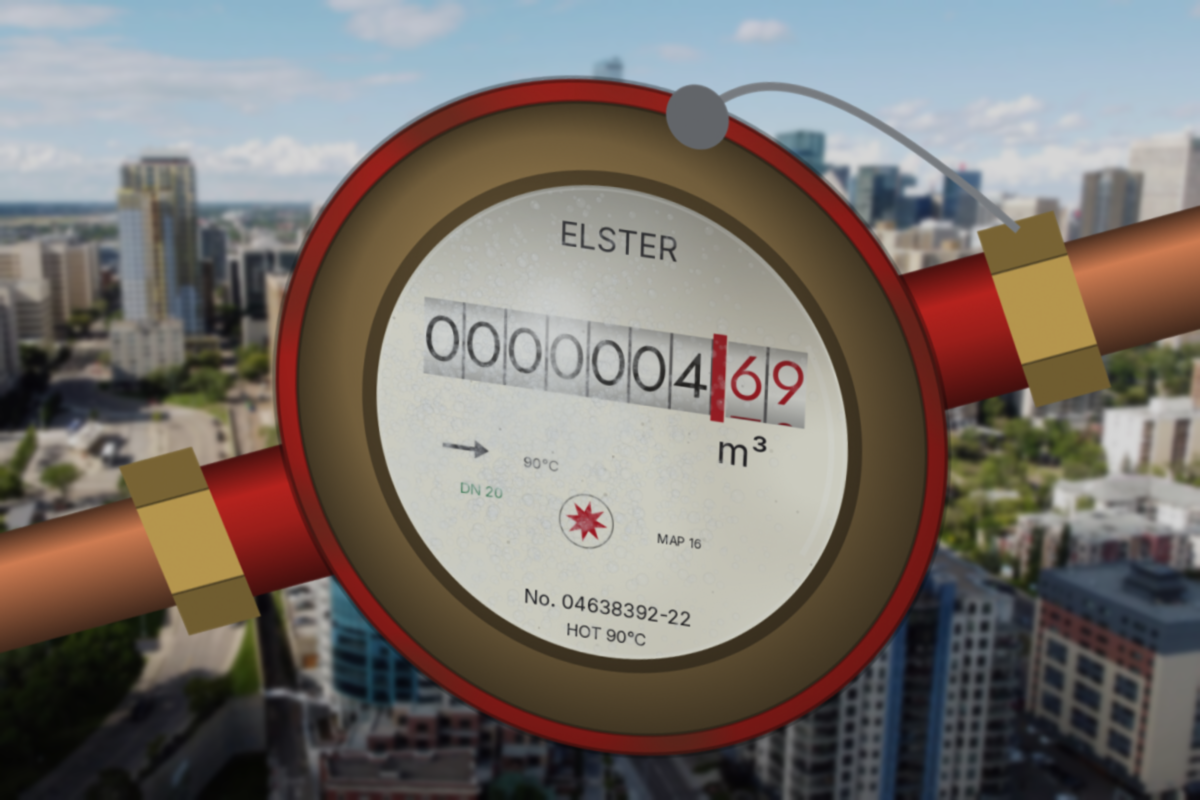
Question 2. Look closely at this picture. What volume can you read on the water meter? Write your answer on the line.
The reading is 4.69 m³
